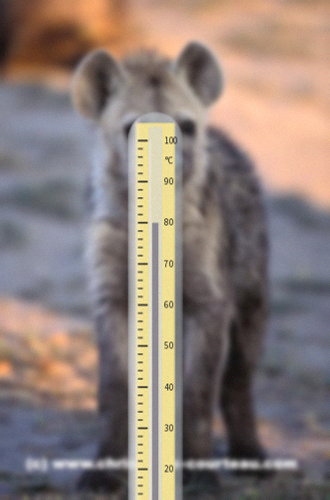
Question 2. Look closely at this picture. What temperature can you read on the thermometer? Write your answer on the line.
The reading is 80 °C
